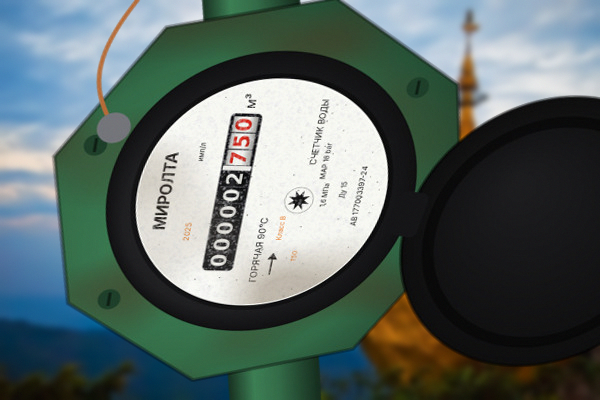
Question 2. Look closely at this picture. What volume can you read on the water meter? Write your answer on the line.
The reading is 2.750 m³
